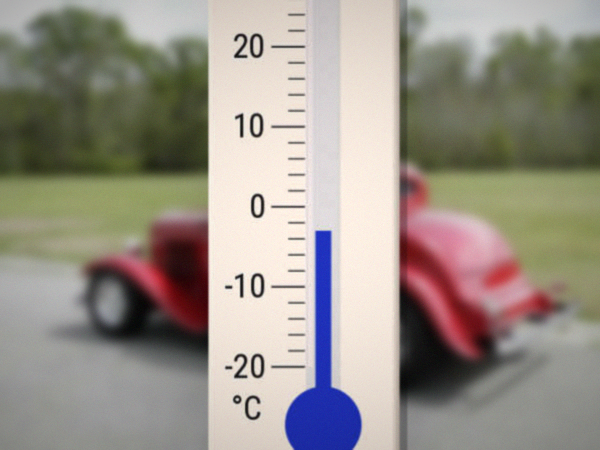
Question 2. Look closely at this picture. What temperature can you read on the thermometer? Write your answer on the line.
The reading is -3 °C
